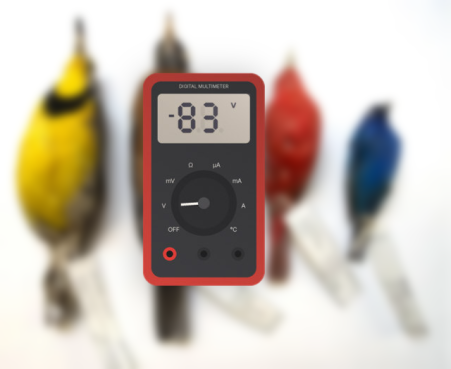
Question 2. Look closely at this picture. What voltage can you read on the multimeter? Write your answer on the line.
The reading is -83 V
